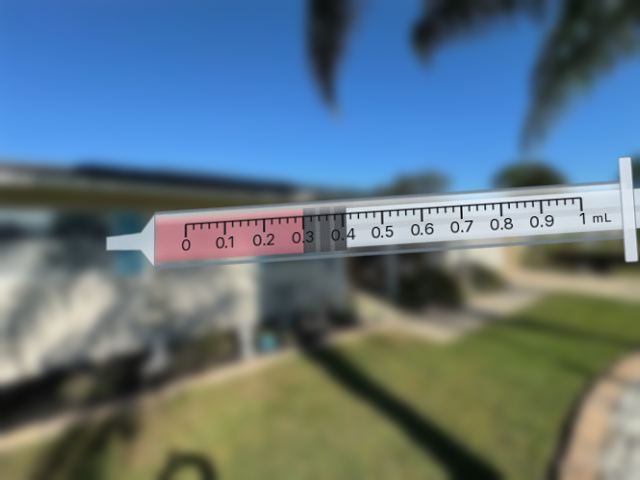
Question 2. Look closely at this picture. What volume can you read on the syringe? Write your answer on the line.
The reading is 0.3 mL
